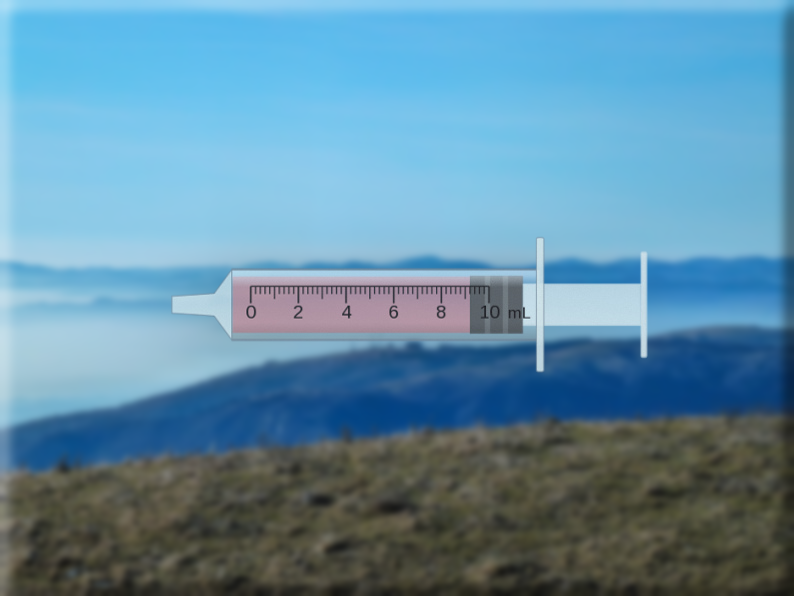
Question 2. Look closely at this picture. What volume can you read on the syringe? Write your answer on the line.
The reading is 9.2 mL
